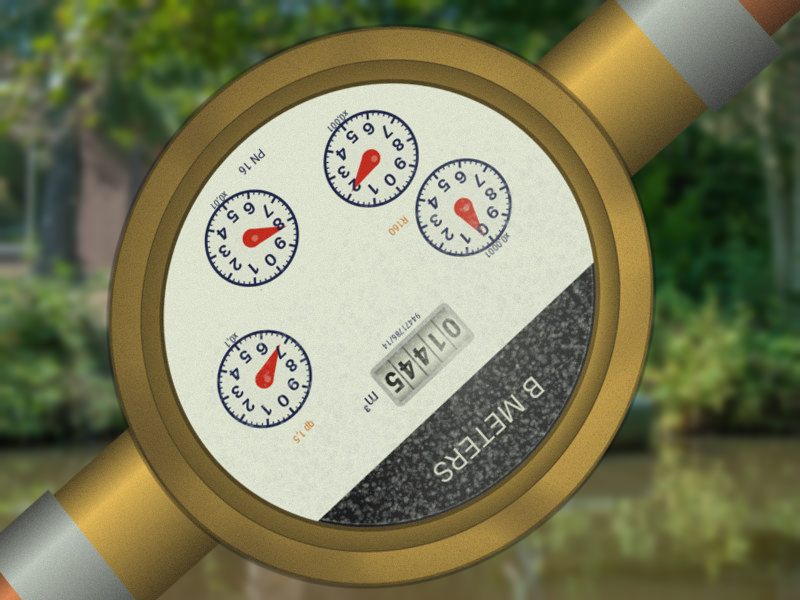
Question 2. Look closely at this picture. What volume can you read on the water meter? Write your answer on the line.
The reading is 1445.6820 m³
